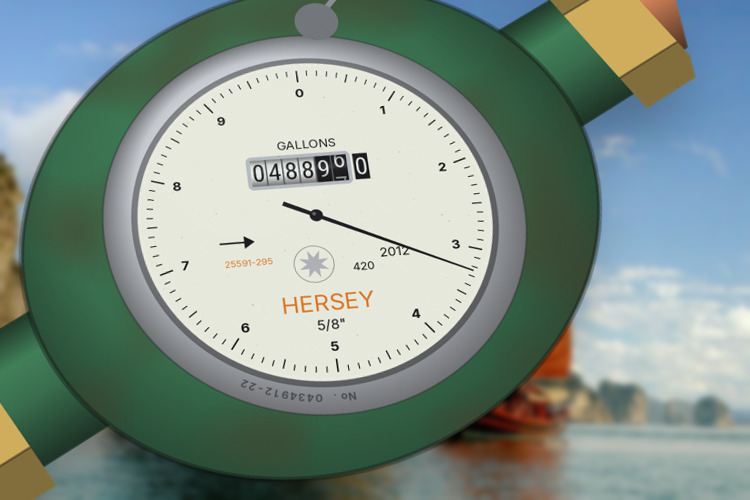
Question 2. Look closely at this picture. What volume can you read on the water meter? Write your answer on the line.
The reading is 488963.2 gal
